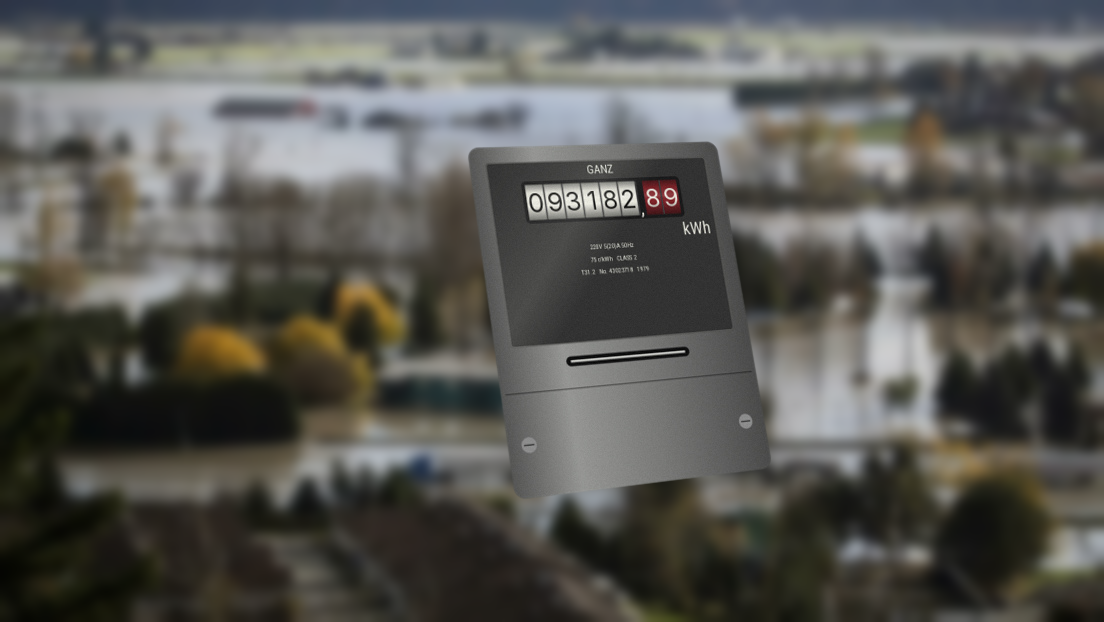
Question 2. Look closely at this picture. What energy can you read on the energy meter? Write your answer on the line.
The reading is 93182.89 kWh
